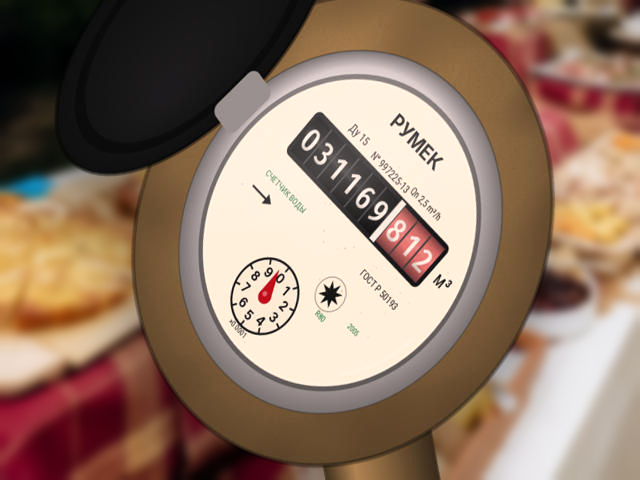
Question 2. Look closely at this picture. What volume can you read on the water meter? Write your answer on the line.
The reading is 31169.8119 m³
